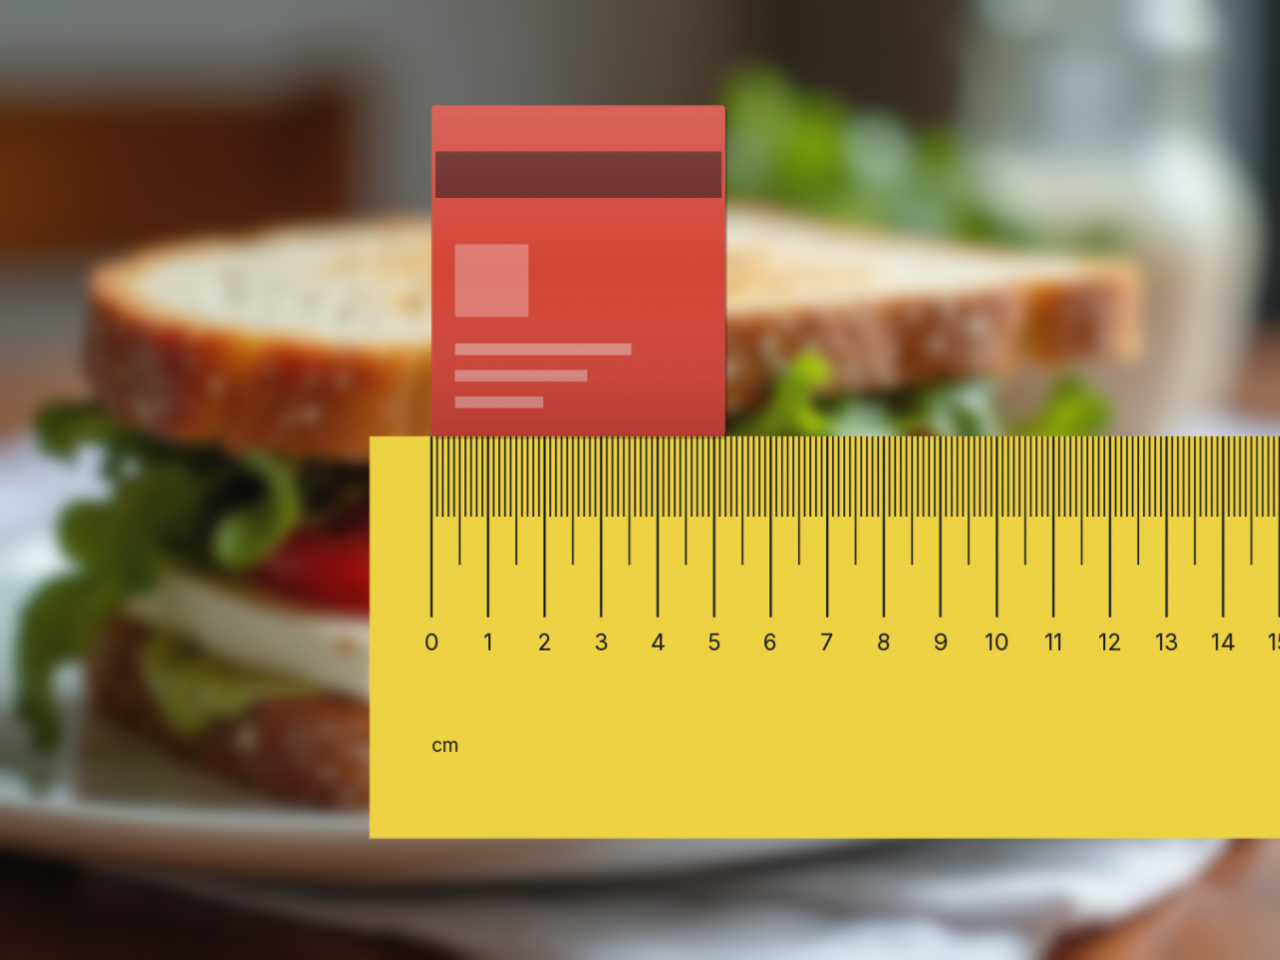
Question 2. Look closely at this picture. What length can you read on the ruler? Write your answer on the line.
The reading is 5.2 cm
